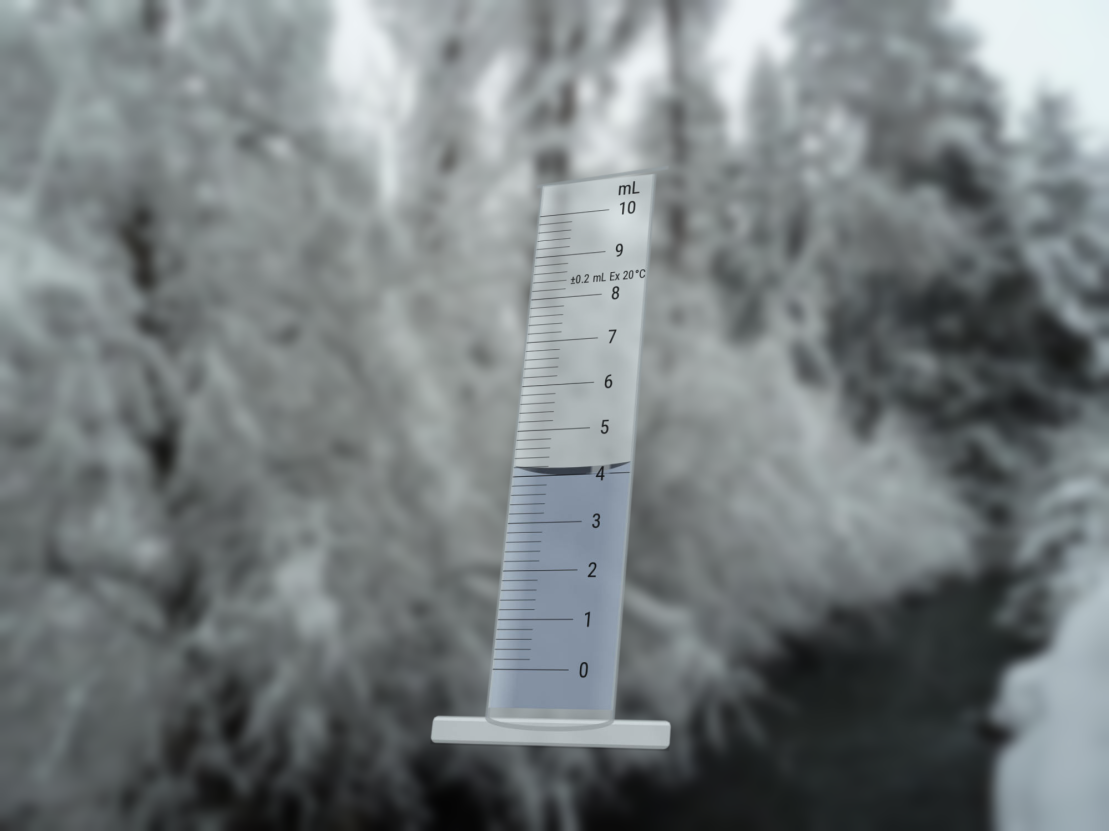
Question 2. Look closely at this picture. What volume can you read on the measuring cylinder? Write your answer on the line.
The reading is 4 mL
